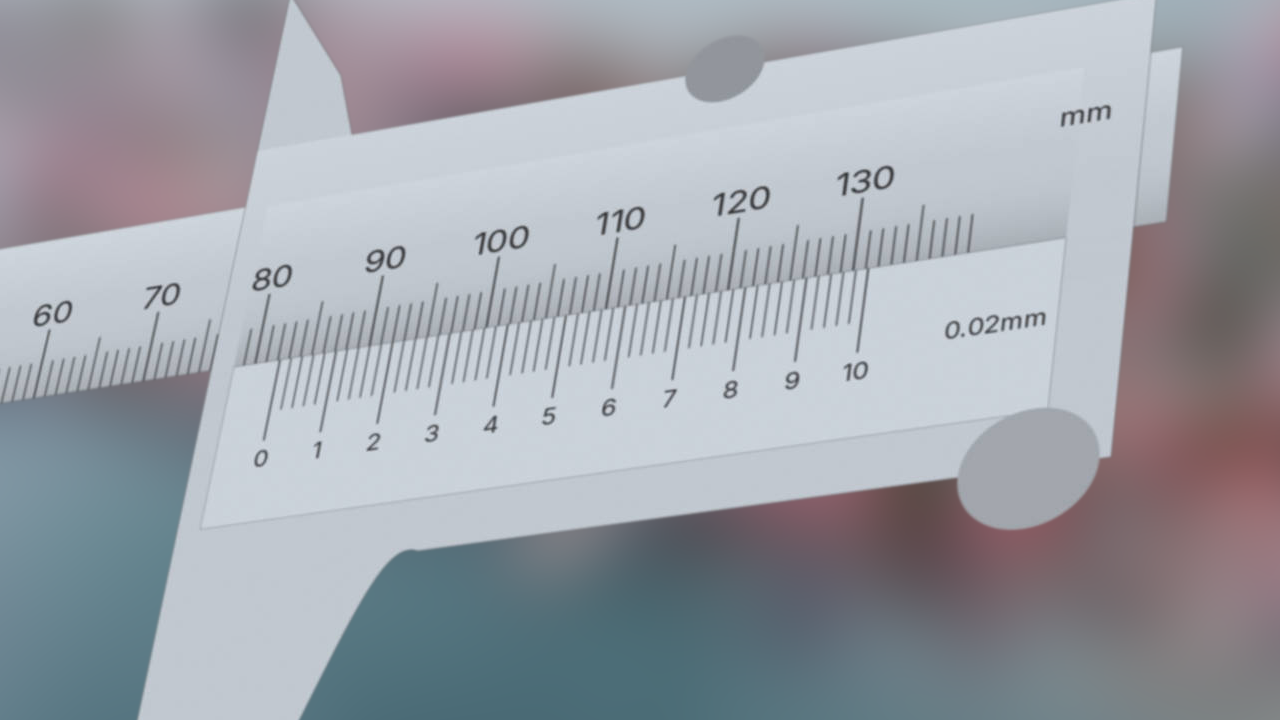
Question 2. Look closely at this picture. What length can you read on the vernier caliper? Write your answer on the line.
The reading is 82.2 mm
